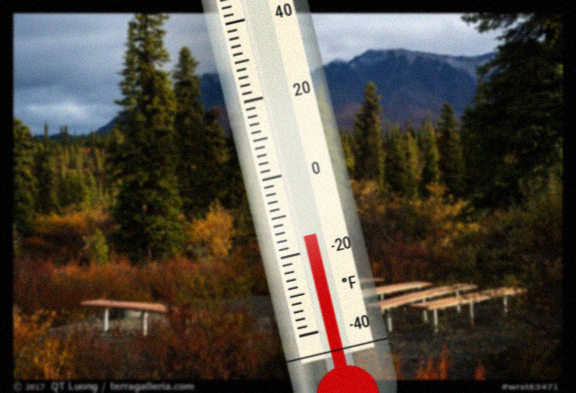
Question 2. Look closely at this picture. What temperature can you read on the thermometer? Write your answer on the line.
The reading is -16 °F
